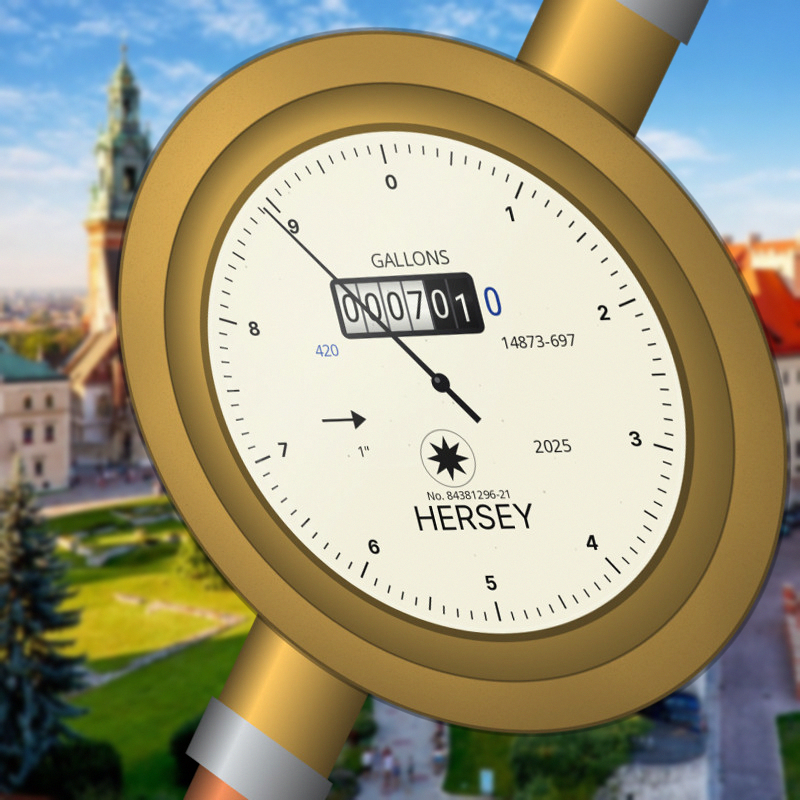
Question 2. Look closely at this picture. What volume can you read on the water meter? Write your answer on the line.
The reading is 7008.9 gal
